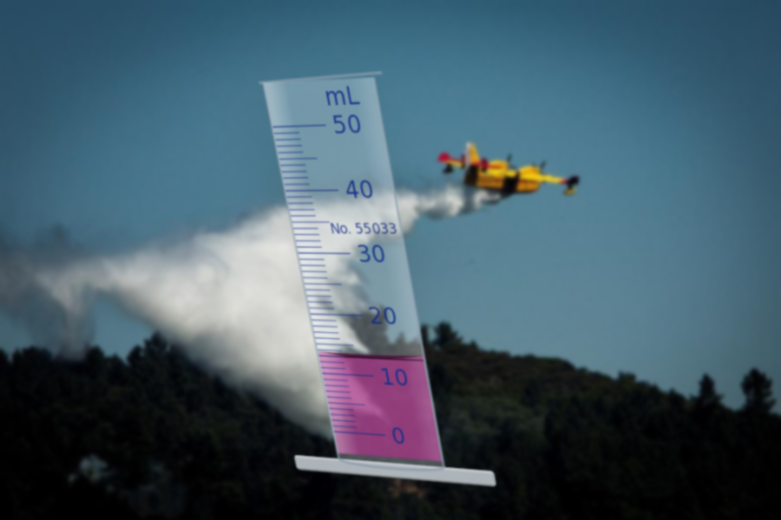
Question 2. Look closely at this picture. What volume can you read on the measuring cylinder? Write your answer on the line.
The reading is 13 mL
